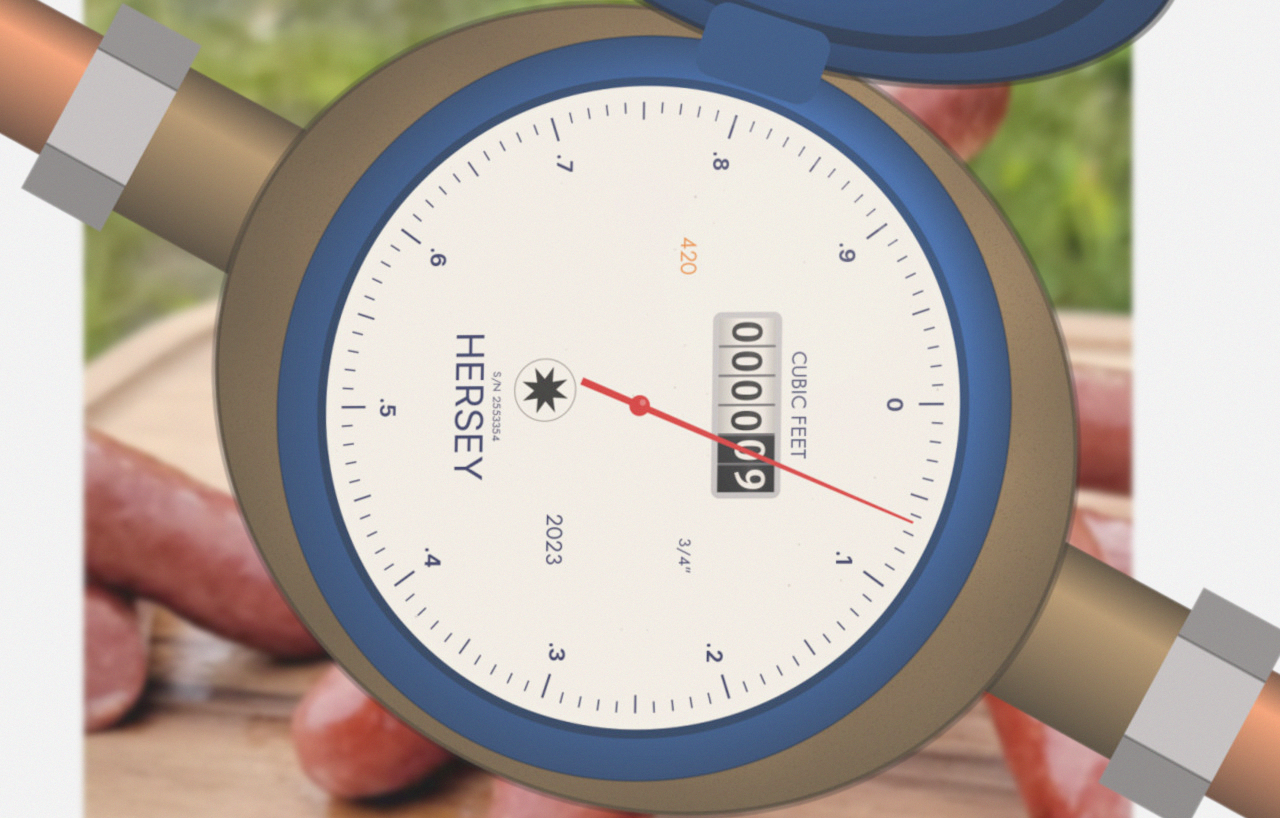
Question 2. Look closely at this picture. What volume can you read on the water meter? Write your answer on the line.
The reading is 9.06 ft³
